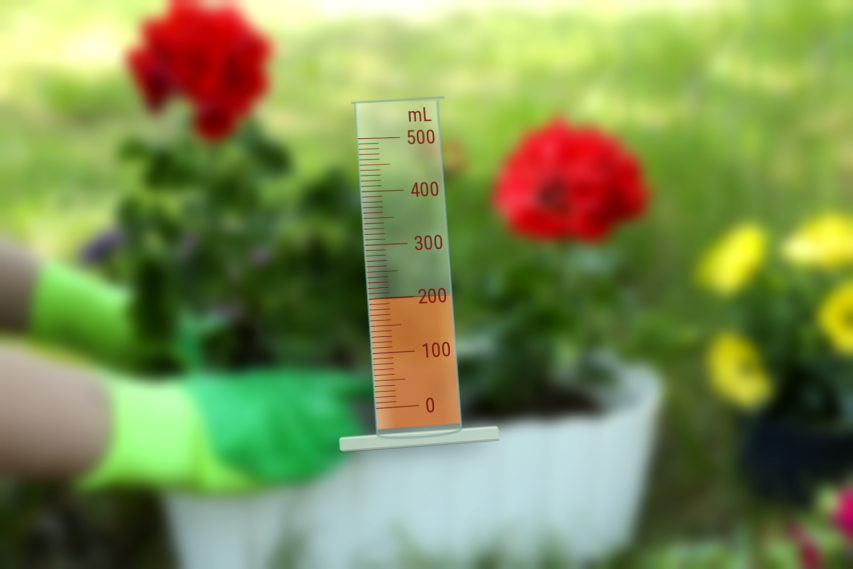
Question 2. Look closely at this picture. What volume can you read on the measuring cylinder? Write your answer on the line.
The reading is 200 mL
